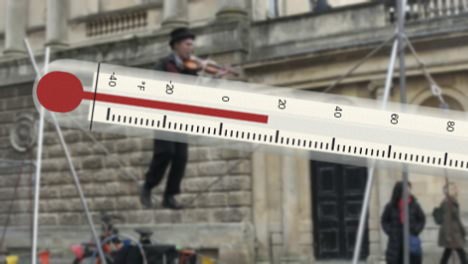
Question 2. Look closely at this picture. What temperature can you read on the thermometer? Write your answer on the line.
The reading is 16 °F
